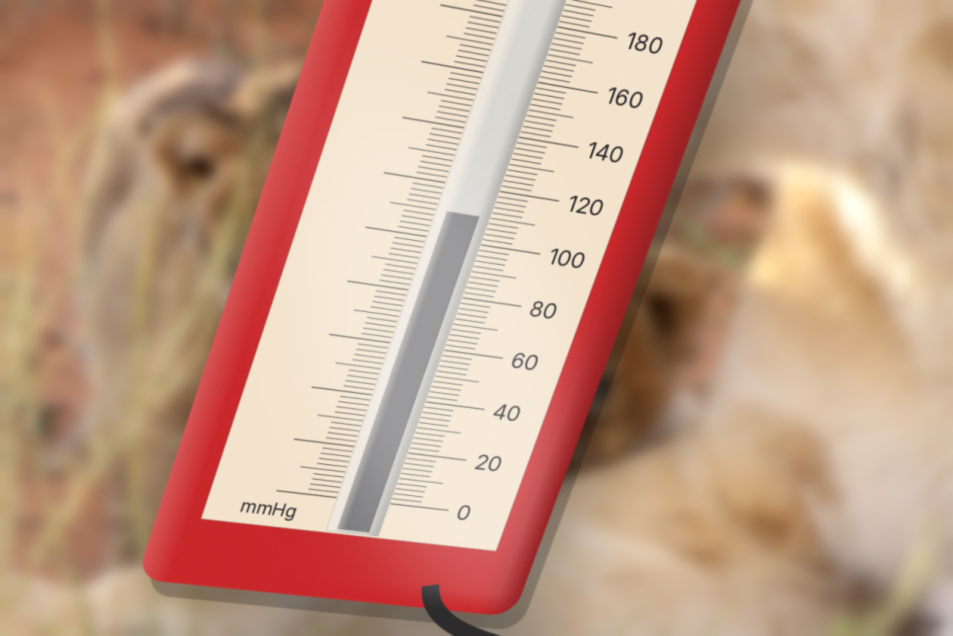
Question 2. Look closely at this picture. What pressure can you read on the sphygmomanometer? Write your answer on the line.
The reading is 110 mmHg
